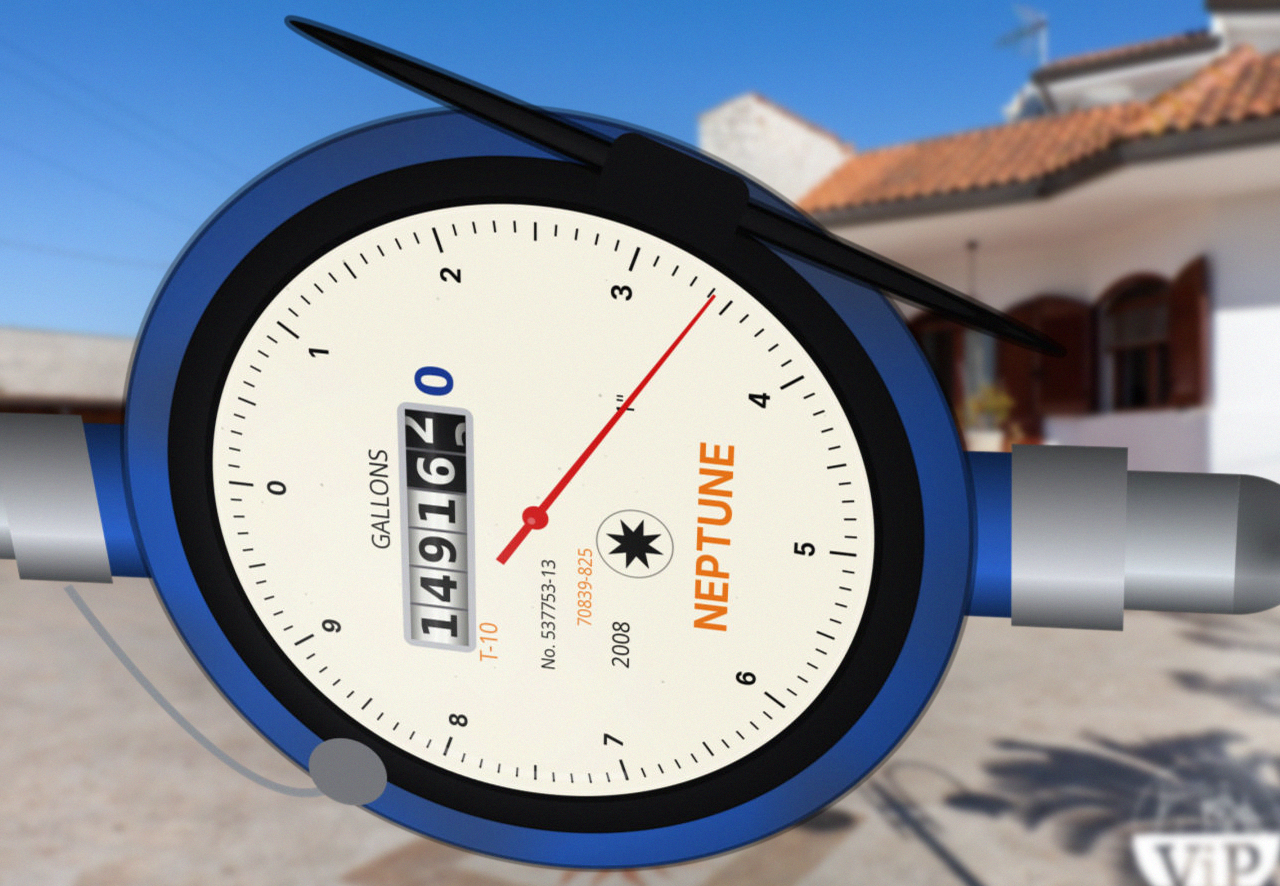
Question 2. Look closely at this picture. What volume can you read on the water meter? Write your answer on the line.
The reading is 1491623.4 gal
